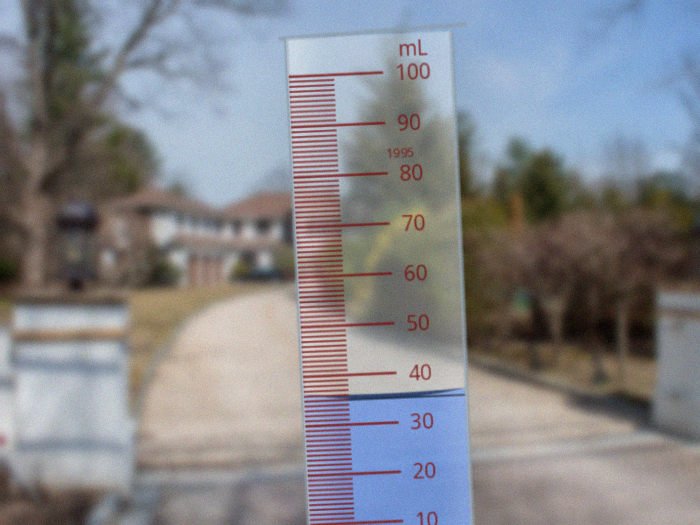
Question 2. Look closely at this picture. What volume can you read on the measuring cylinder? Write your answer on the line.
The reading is 35 mL
